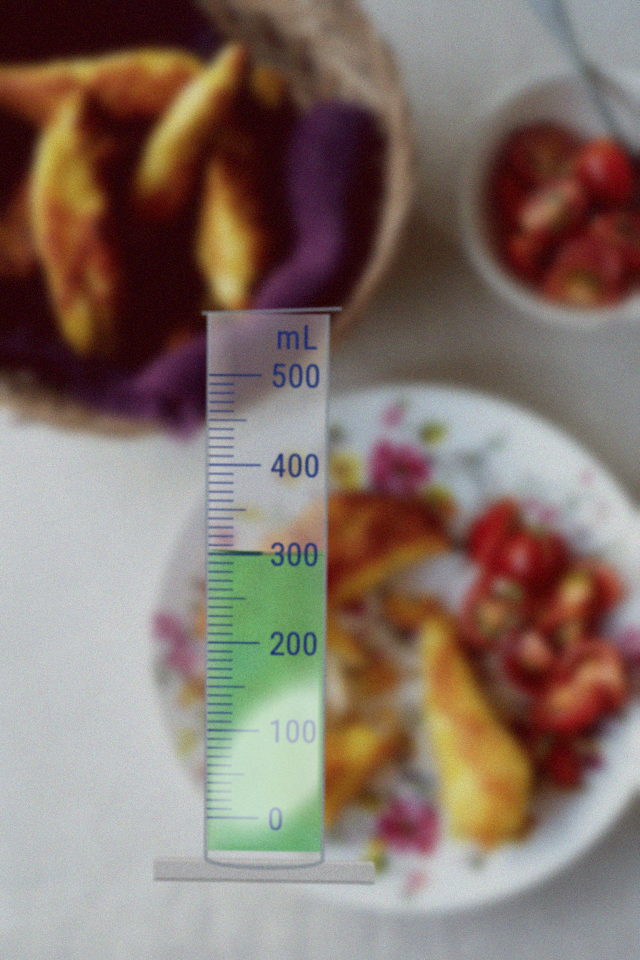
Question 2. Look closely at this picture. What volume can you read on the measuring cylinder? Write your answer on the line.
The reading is 300 mL
